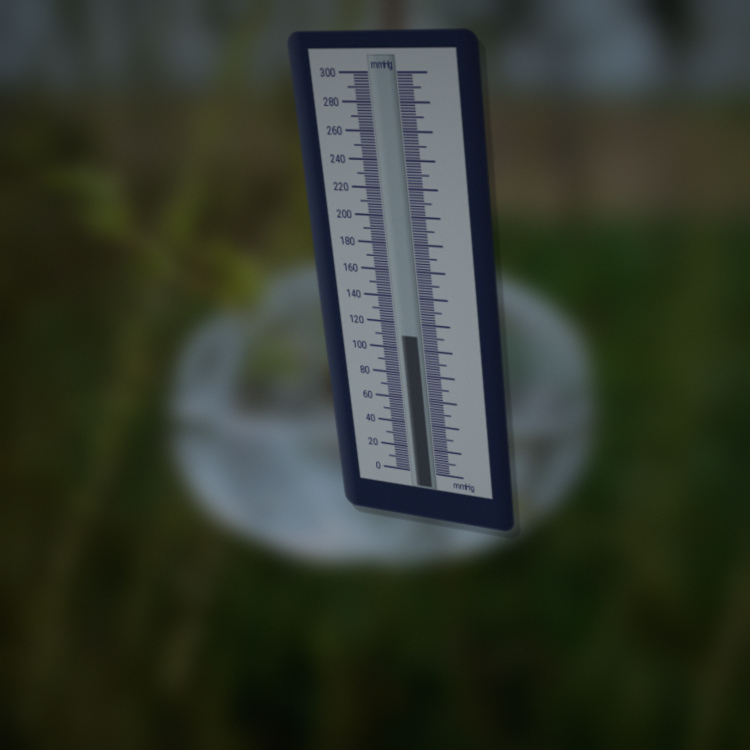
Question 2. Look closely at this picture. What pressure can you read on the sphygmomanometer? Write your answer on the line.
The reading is 110 mmHg
